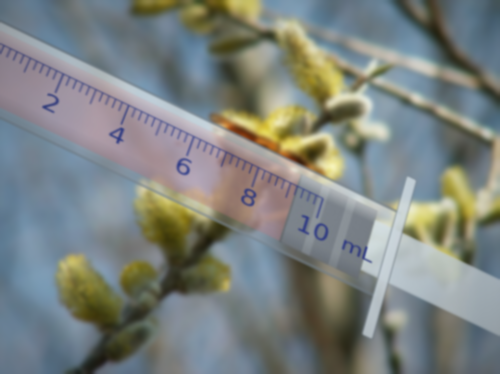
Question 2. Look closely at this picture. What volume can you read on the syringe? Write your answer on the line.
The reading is 9.2 mL
